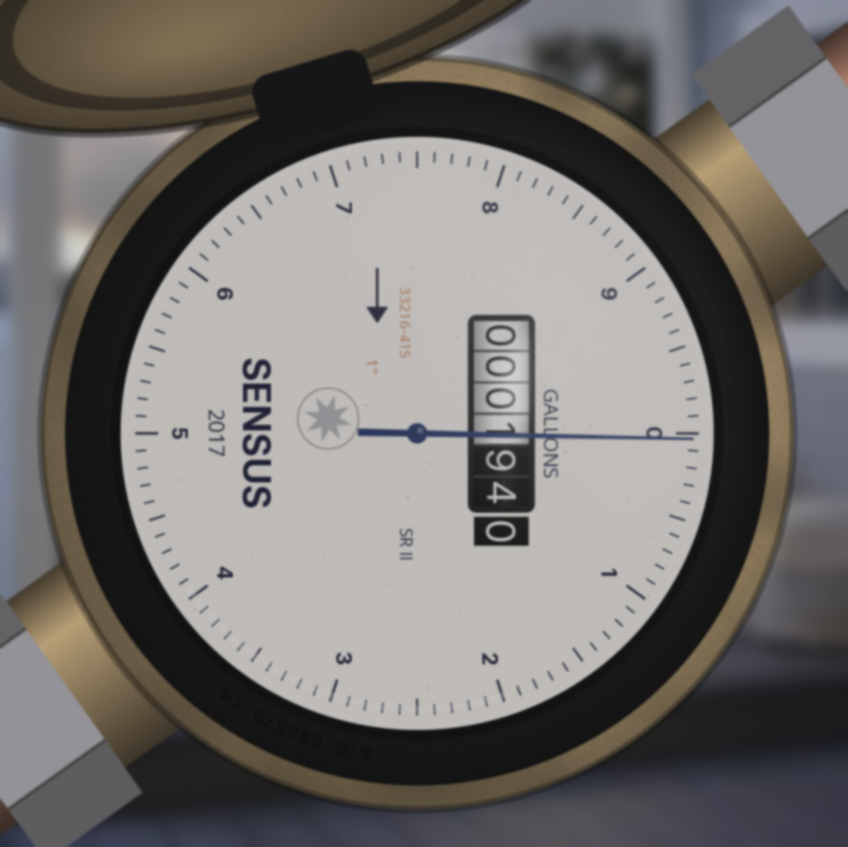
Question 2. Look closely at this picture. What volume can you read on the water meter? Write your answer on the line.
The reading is 1940.0 gal
